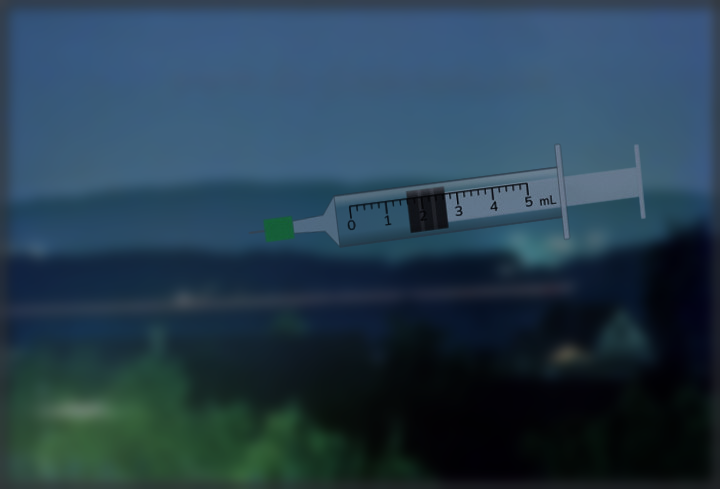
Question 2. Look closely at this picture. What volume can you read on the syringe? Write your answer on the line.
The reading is 1.6 mL
